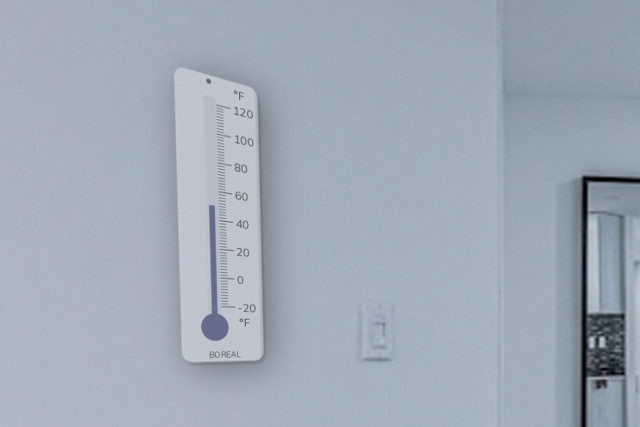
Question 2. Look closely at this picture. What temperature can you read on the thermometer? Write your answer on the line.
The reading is 50 °F
